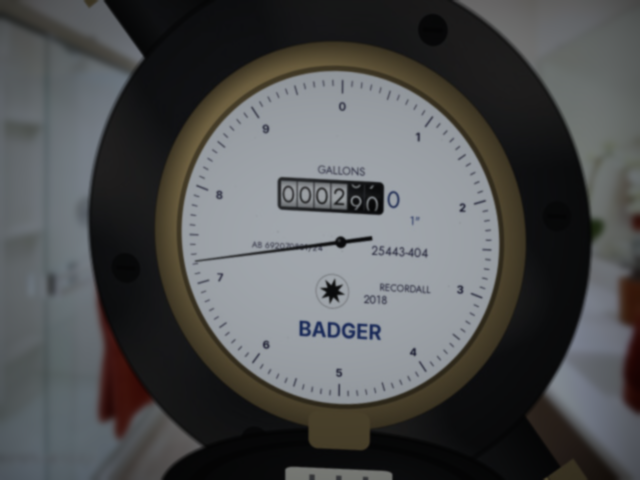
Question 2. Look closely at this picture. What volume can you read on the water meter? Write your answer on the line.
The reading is 2897.2 gal
